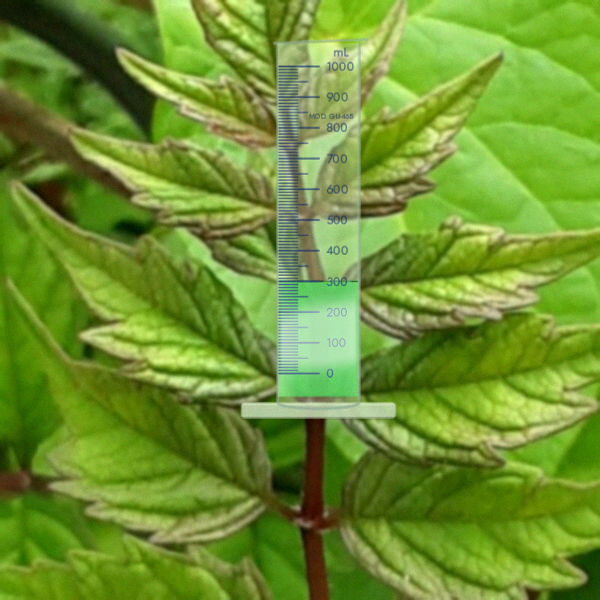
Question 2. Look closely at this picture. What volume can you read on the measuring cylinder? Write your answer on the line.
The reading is 300 mL
